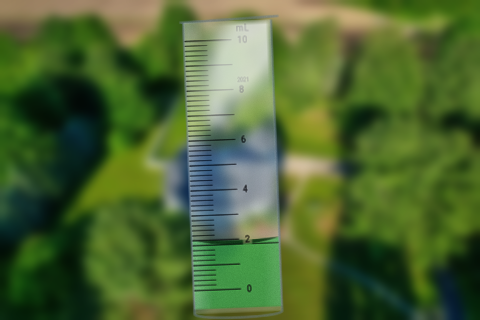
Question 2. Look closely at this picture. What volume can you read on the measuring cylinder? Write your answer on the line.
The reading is 1.8 mL
